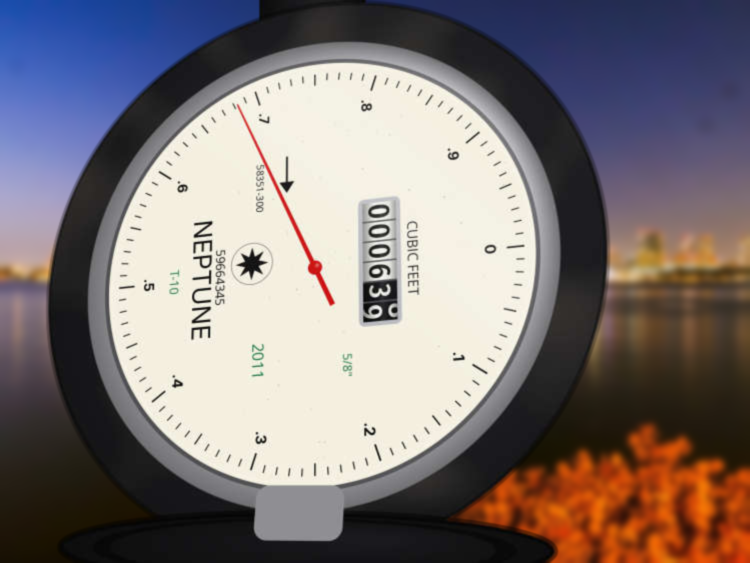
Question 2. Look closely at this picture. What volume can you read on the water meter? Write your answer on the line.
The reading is 638.68 ft³
